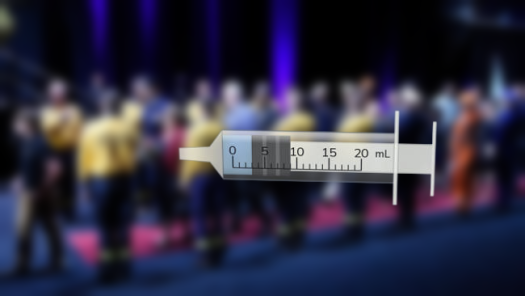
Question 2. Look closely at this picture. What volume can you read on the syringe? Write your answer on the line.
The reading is 3 mL
